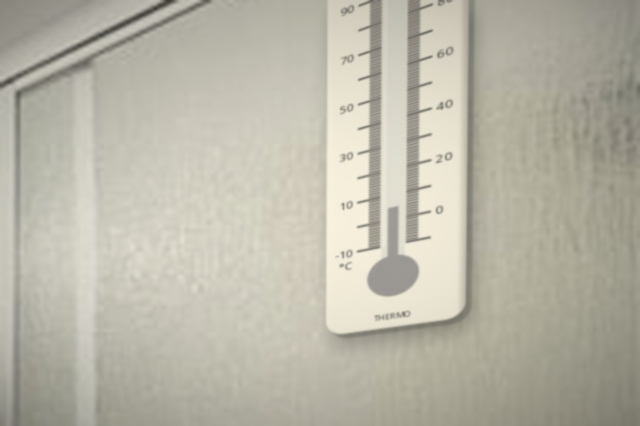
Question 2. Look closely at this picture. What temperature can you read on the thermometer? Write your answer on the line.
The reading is 5 °C
